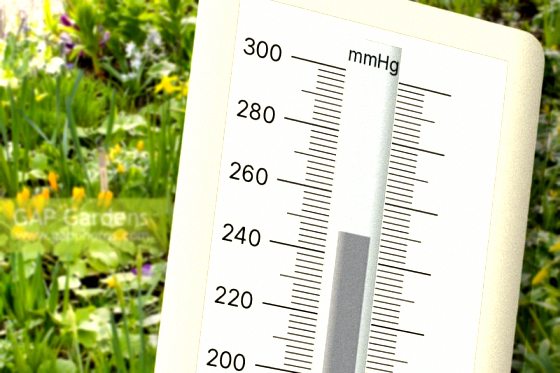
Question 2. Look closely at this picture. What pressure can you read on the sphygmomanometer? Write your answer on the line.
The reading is 248 mmHg
